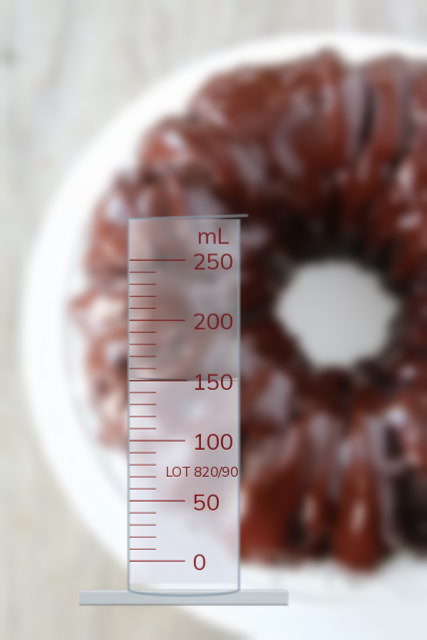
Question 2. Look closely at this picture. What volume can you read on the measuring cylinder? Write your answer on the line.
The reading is 150 mL
